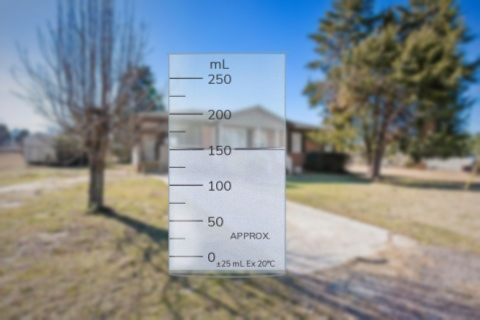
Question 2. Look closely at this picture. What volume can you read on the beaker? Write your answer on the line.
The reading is 150 mL
